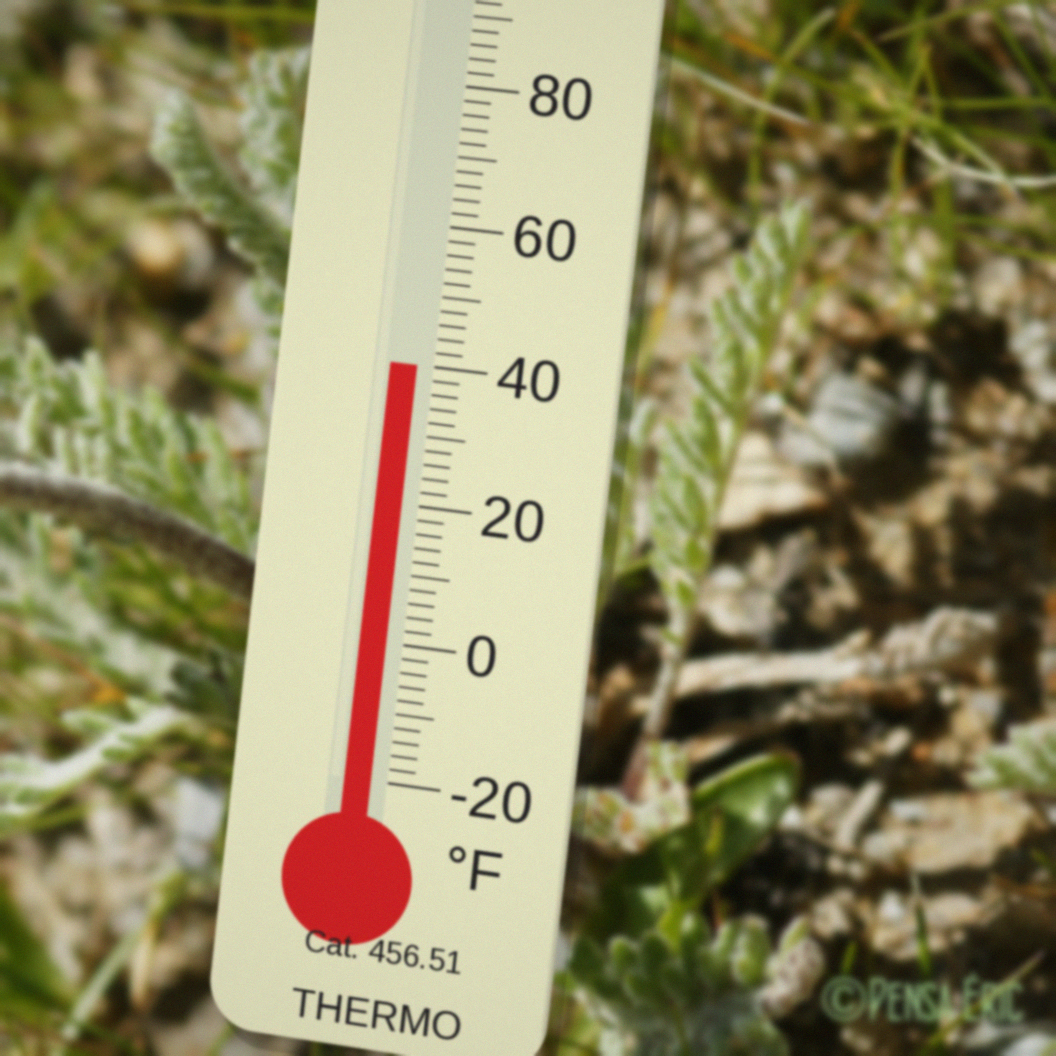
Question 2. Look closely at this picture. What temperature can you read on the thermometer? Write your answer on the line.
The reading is 40 °F
